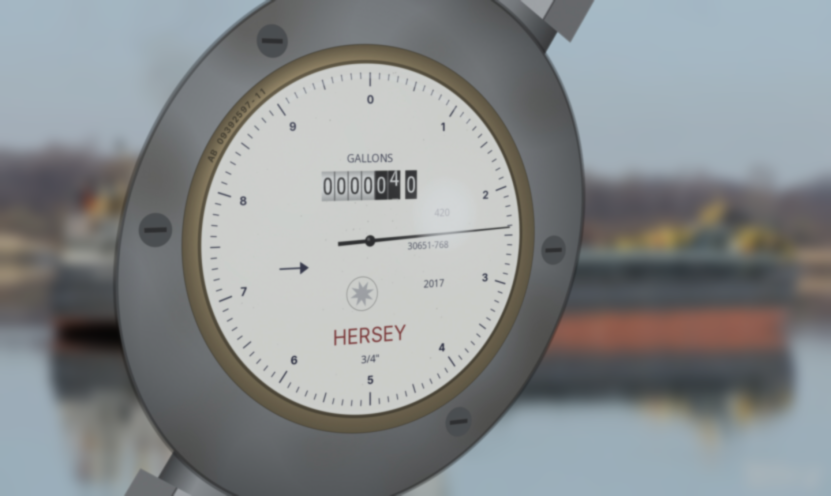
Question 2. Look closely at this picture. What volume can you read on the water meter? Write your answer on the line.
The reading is 42.4 gal
